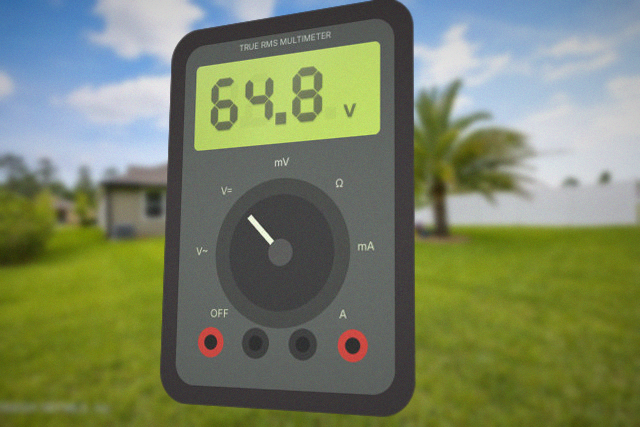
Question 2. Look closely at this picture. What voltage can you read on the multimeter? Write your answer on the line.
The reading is 64.8 V
